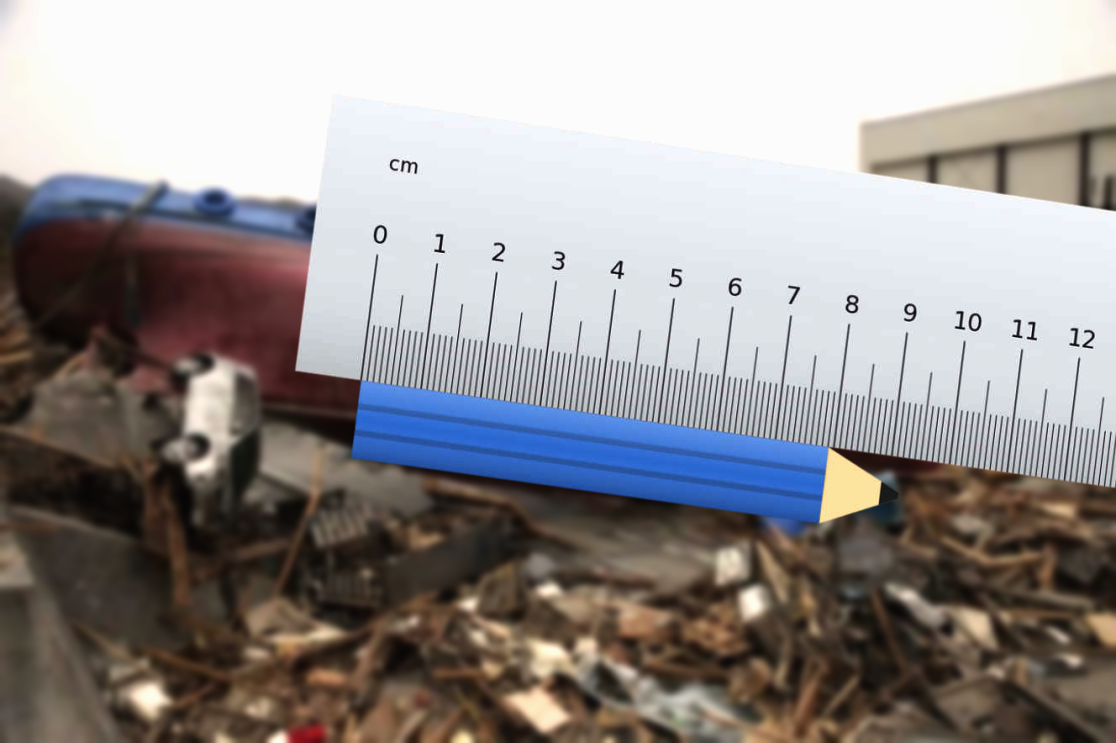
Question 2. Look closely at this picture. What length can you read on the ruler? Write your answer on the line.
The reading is 9.2 cm
